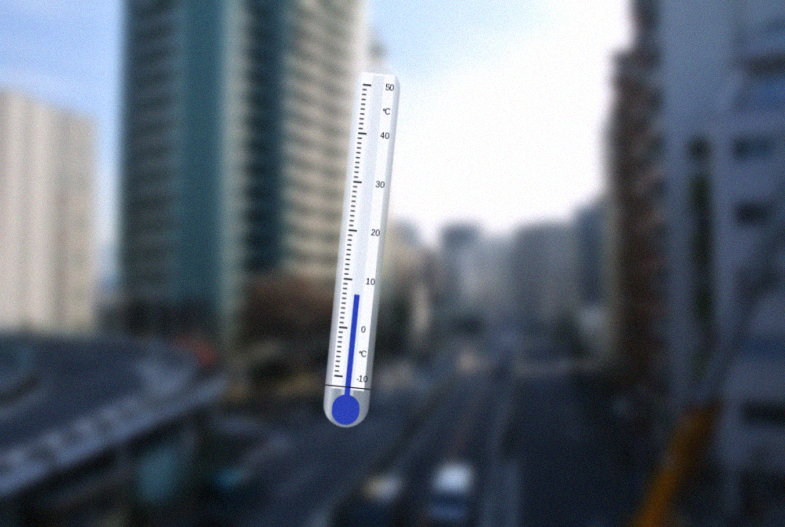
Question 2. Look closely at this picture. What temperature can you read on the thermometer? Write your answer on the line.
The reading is 7 °C
